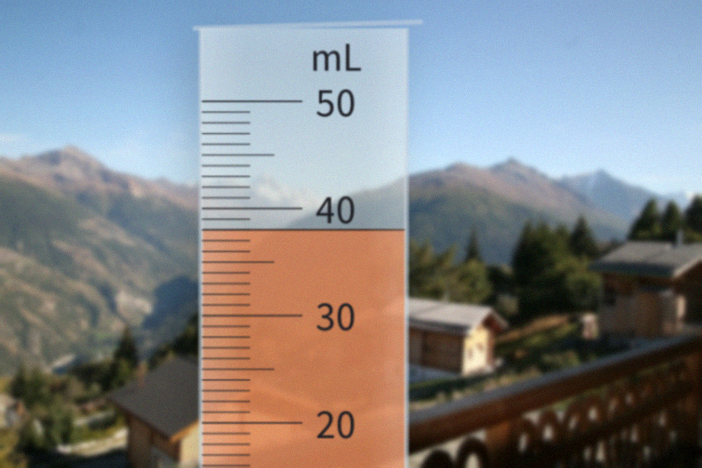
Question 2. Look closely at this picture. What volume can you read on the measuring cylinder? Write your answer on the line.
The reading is 38 mL
